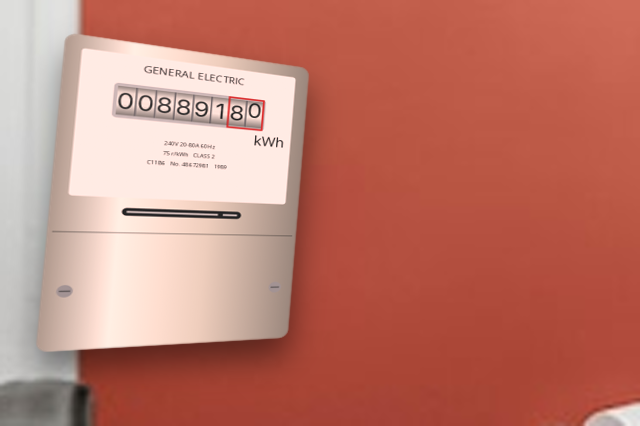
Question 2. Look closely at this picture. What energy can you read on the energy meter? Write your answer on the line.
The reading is 8891.80 kWh
